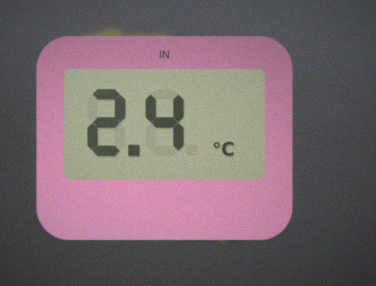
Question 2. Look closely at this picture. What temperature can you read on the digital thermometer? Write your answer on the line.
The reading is 2.4 °C
